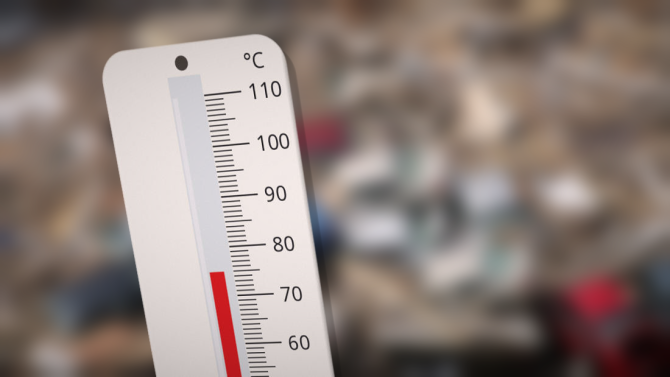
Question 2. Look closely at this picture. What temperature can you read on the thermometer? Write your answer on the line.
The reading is 75 °C
